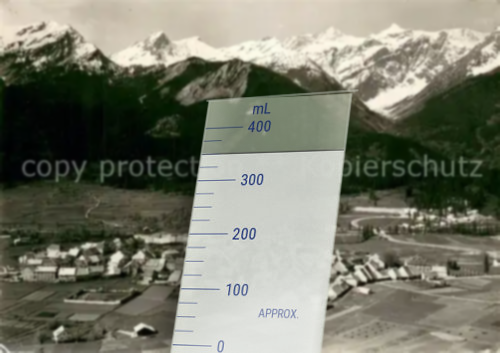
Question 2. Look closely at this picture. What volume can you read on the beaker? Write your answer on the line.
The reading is 350 mL
